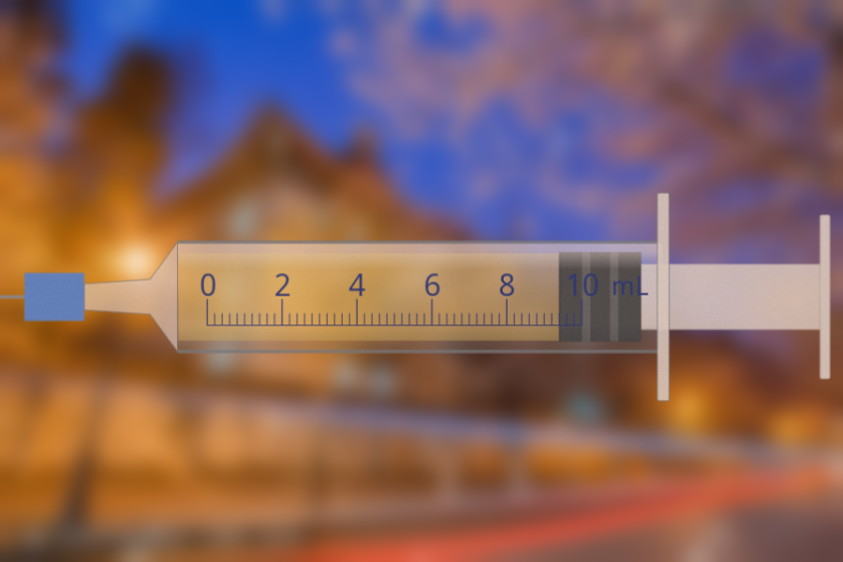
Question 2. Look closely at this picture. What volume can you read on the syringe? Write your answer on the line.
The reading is 9.4 mL
